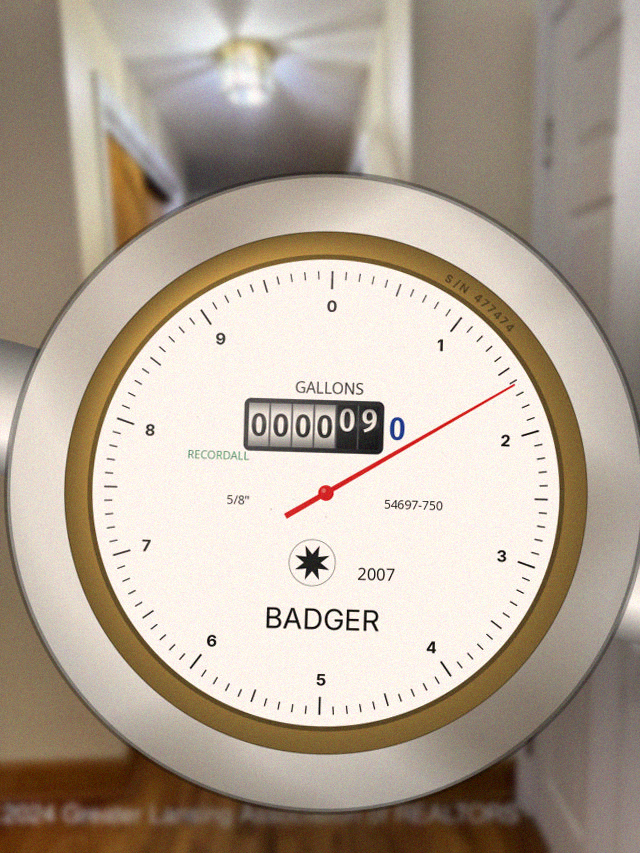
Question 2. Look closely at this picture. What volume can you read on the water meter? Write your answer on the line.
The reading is 91.6 gal
